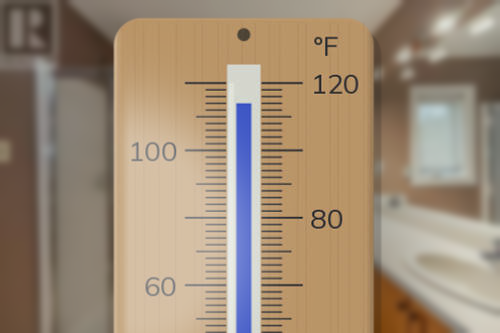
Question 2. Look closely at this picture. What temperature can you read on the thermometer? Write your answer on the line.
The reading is 114 °F
